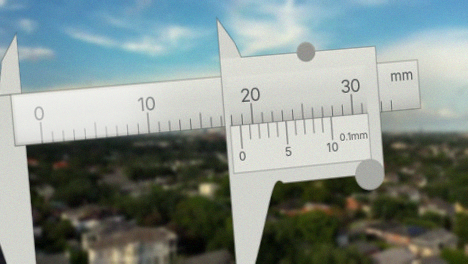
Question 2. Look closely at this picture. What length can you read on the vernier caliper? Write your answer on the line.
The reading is 18.8 mm
